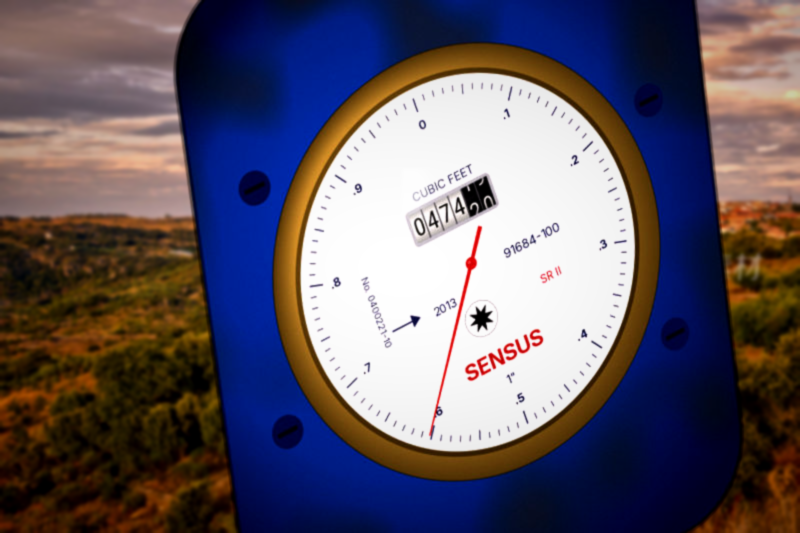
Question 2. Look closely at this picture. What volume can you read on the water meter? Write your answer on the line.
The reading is 47419.60 ft³
